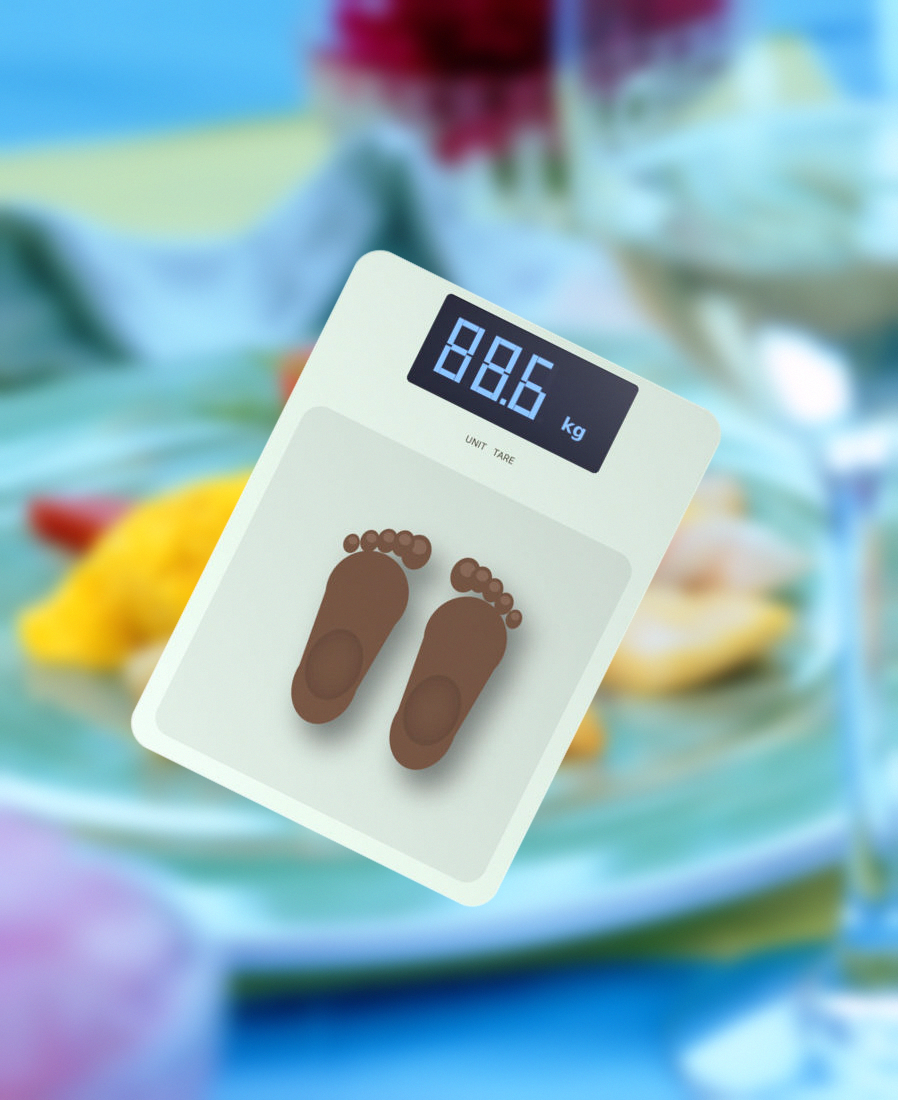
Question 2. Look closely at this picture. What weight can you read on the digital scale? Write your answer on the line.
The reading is 88.6 kg
